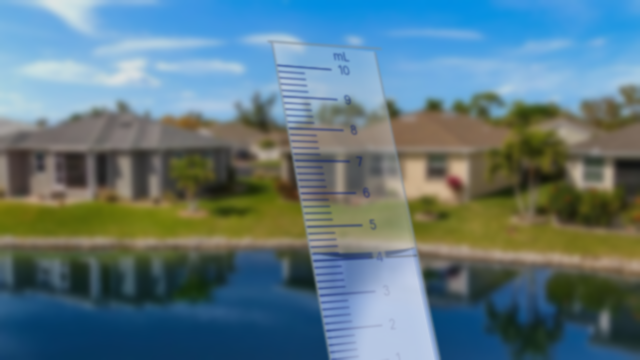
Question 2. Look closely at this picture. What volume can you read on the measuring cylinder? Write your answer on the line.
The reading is 4 mL
